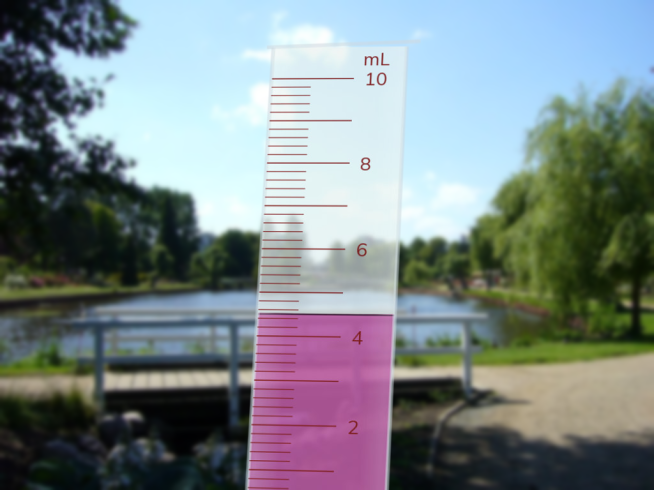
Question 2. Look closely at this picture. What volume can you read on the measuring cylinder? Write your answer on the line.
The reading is 4.5 mL
